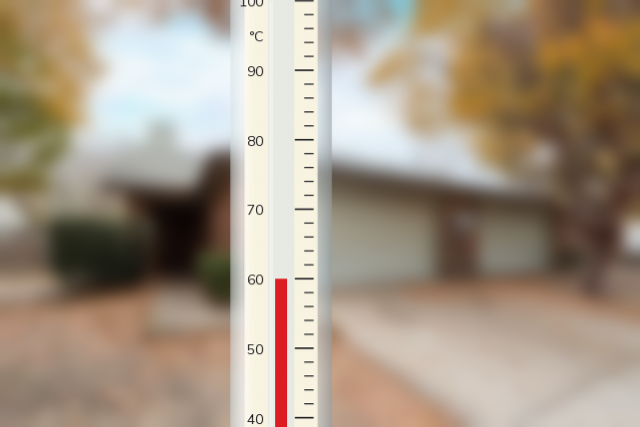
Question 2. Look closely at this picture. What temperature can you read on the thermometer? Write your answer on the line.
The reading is 60 °C
